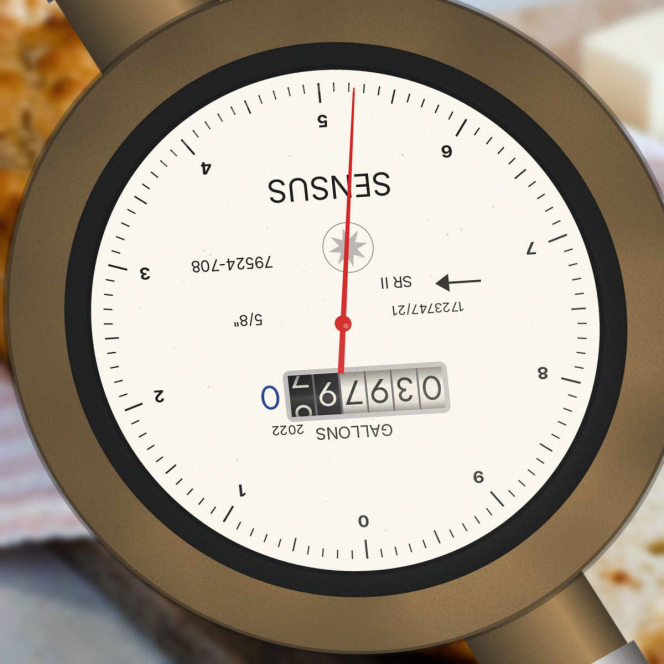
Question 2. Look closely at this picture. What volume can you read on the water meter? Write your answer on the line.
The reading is 397965.2 gal
